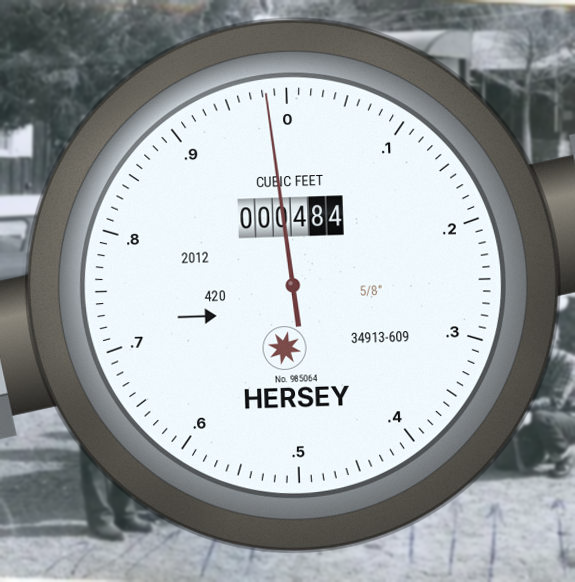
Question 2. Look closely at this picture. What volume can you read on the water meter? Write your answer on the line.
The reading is 483.98 ft³
